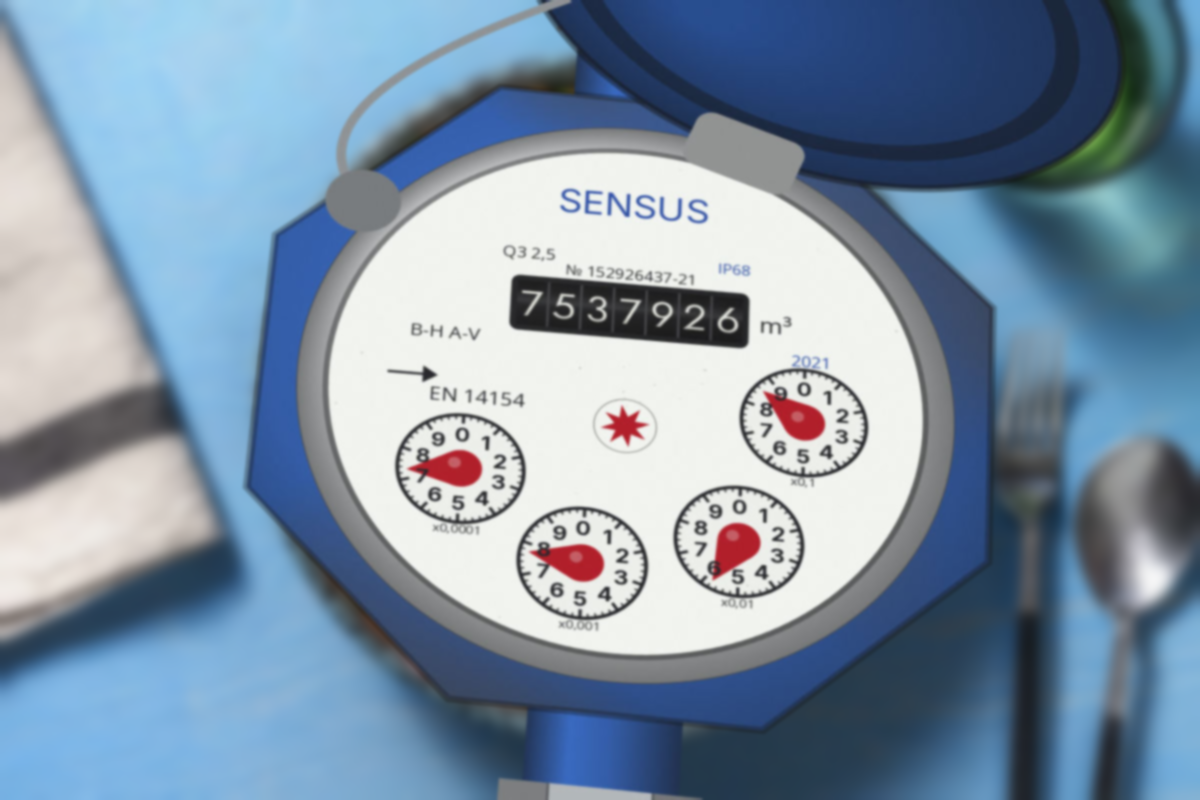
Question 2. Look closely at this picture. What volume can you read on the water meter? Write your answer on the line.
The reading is 7537926.8577 m³
